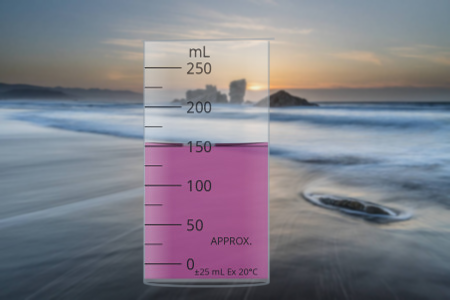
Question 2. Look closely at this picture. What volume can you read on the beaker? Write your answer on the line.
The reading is 150 mL
